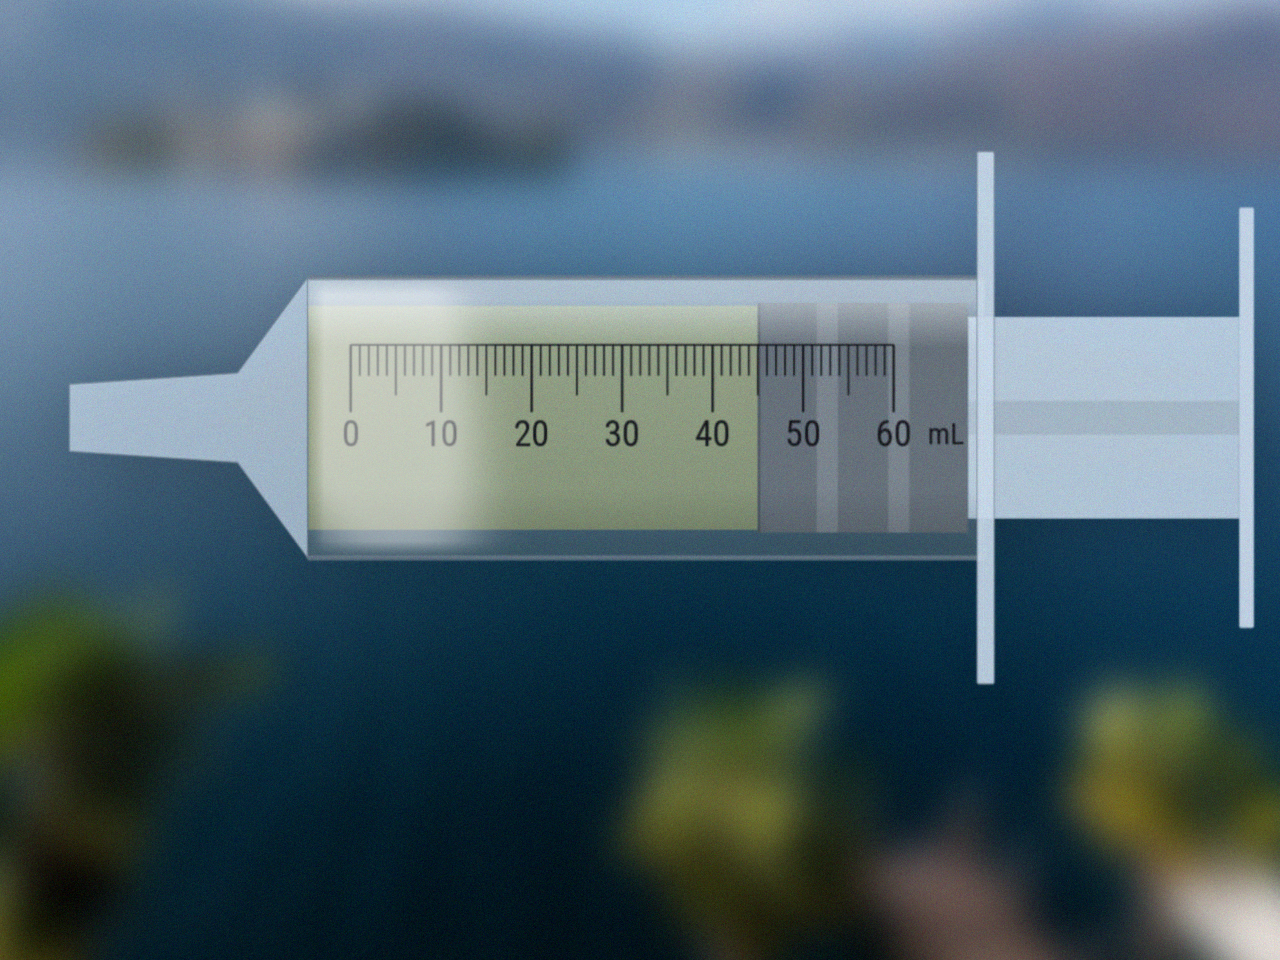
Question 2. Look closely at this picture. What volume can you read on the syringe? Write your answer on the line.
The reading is 45 mL
